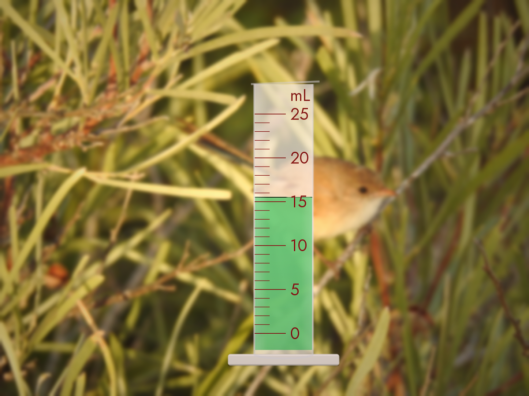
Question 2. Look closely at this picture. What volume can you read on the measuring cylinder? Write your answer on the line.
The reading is 15.5 mL
